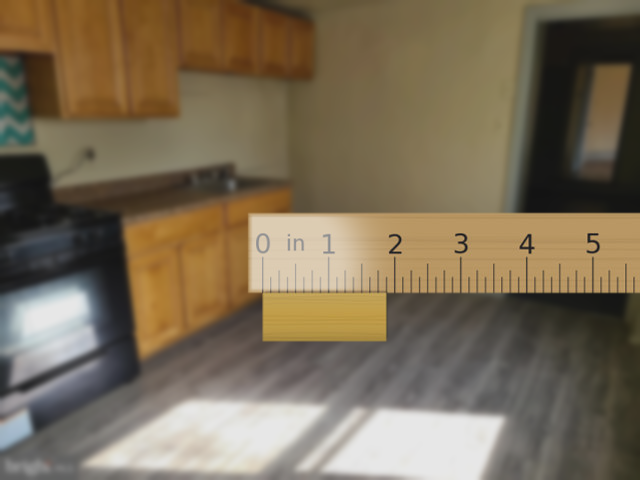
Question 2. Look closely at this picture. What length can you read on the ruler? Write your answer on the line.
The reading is 1.875 in
